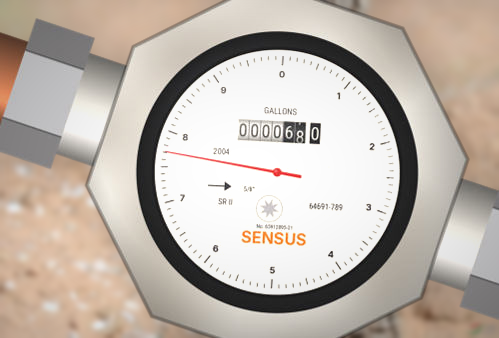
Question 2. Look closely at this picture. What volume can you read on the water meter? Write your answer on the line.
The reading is 677.7 gal
